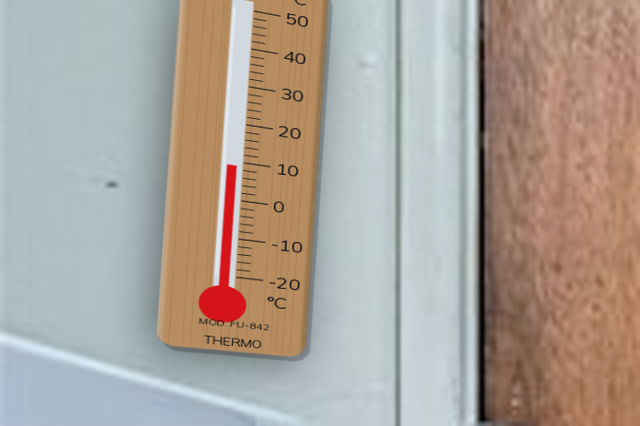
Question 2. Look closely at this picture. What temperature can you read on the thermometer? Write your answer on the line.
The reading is 9 °C
